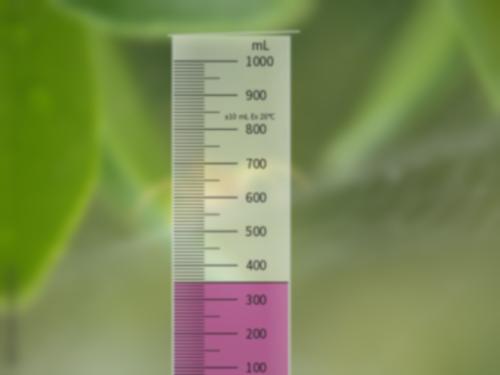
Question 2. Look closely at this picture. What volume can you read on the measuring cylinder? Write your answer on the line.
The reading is 350 mL
